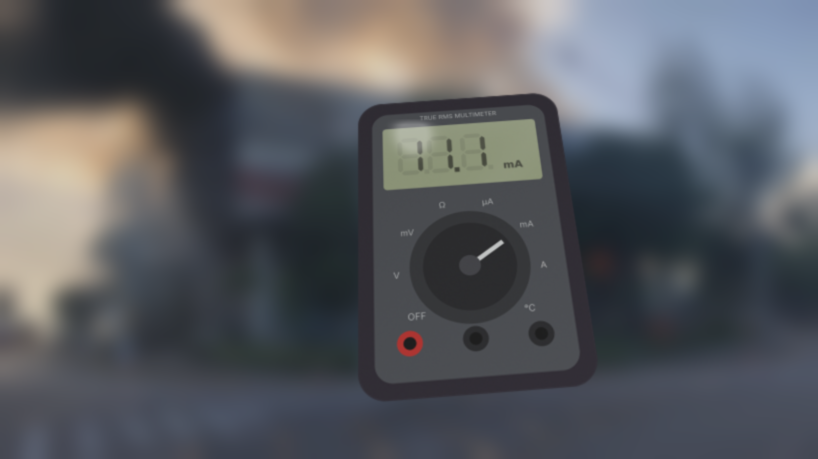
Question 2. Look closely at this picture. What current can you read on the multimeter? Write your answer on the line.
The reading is 11.1 mA
